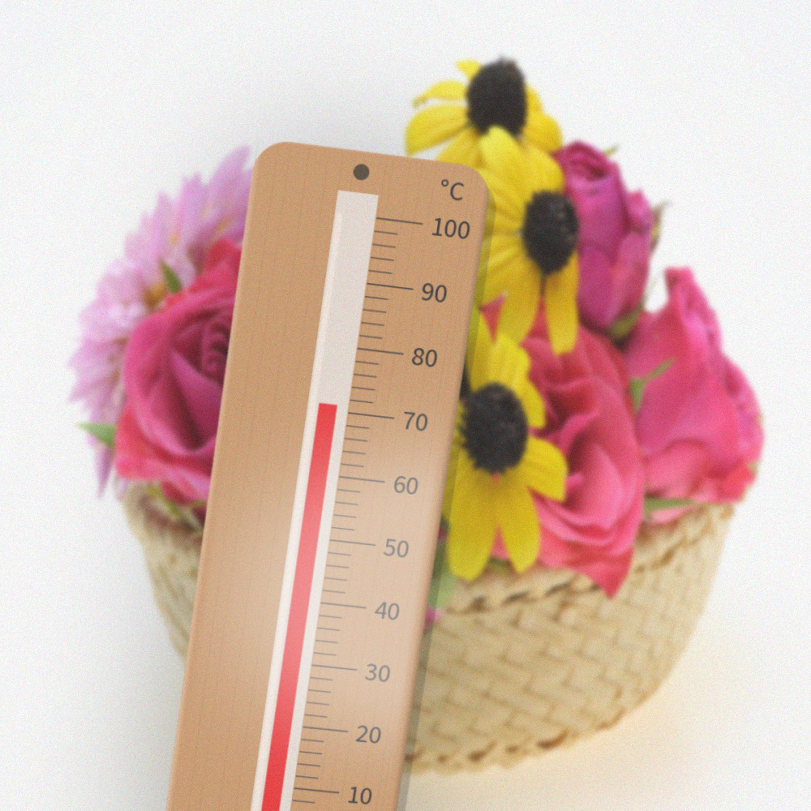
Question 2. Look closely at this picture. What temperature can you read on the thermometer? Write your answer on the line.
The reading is 71 °C
